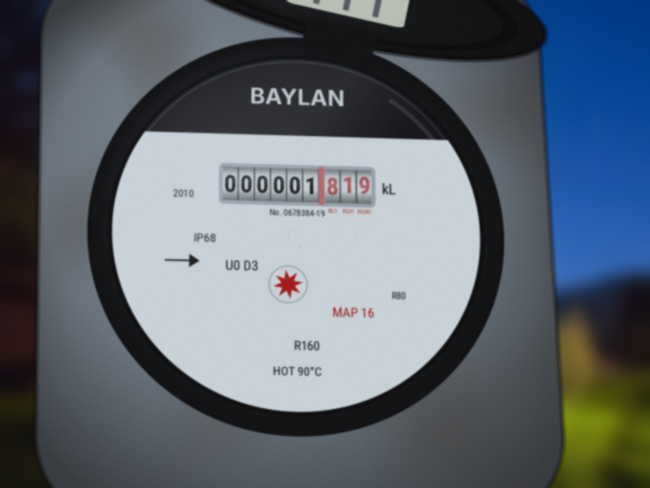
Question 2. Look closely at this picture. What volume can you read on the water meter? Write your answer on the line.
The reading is 1.819 kL
